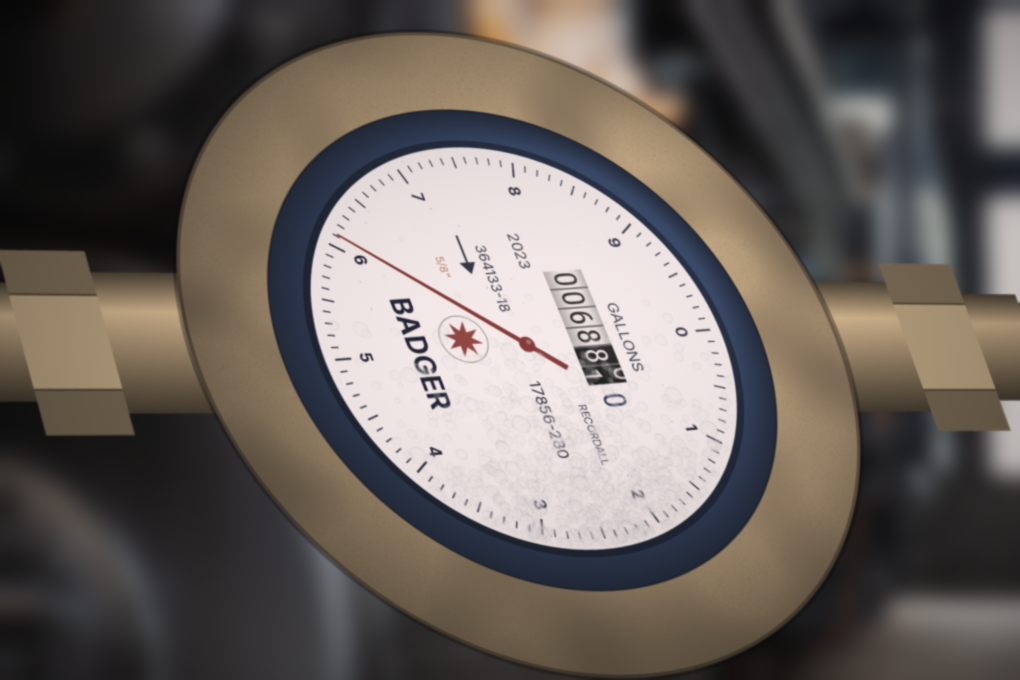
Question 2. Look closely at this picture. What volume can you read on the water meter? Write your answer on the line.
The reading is 68806.1 gal
